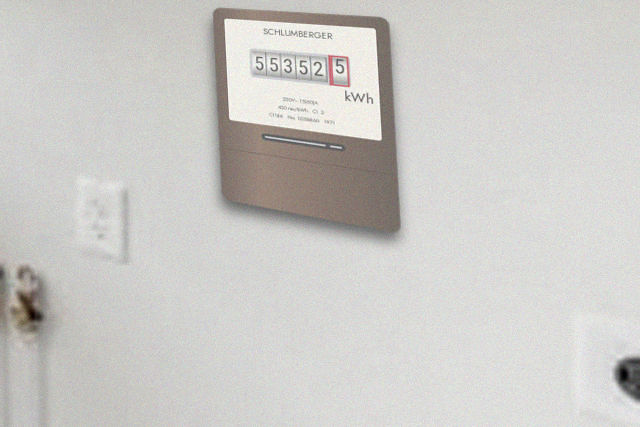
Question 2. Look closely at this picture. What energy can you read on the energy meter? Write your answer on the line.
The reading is 55352.5 kWh
